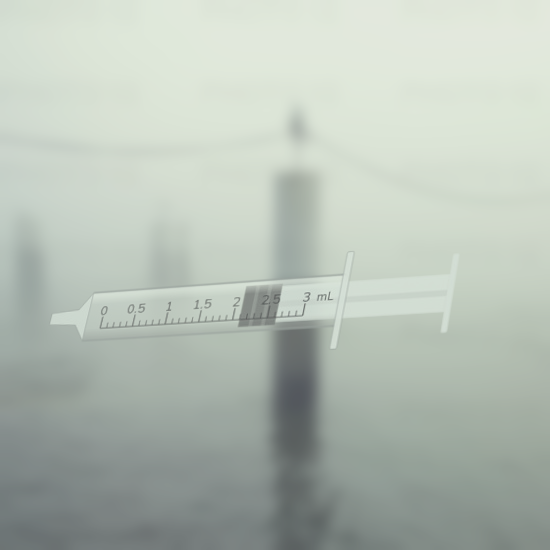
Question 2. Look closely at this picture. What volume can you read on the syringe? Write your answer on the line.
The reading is 2.1 mL
